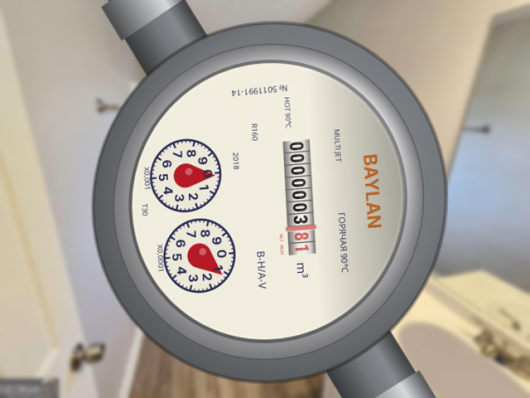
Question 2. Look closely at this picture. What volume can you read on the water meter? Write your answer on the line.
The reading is 3.8101 m³
